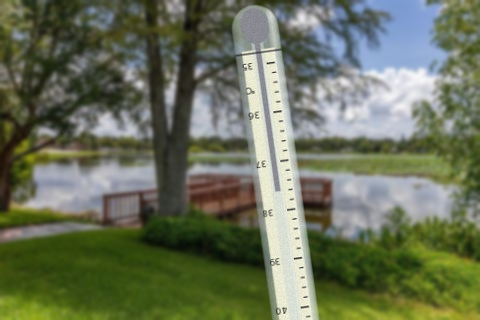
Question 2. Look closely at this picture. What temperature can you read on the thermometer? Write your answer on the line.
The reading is 37.6 °C
